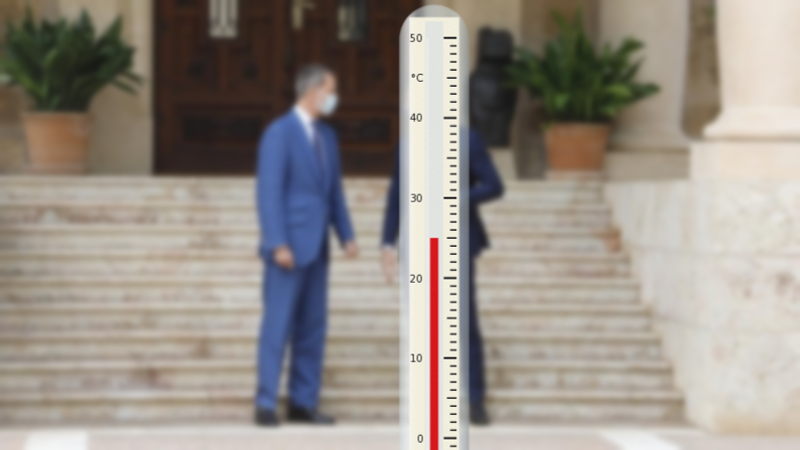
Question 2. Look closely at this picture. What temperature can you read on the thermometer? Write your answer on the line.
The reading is 25 °C
